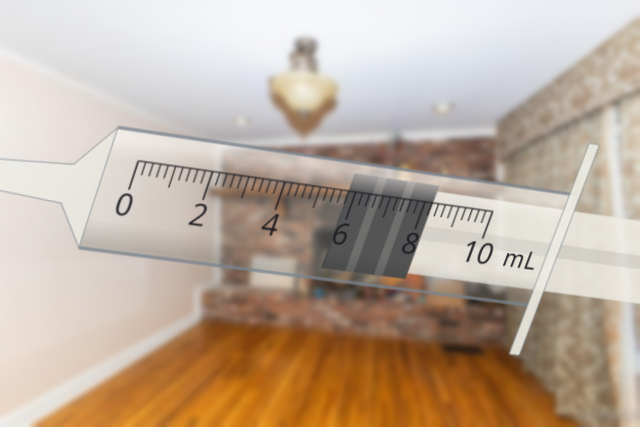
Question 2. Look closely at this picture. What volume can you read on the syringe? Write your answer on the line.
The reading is 5.8 mL
